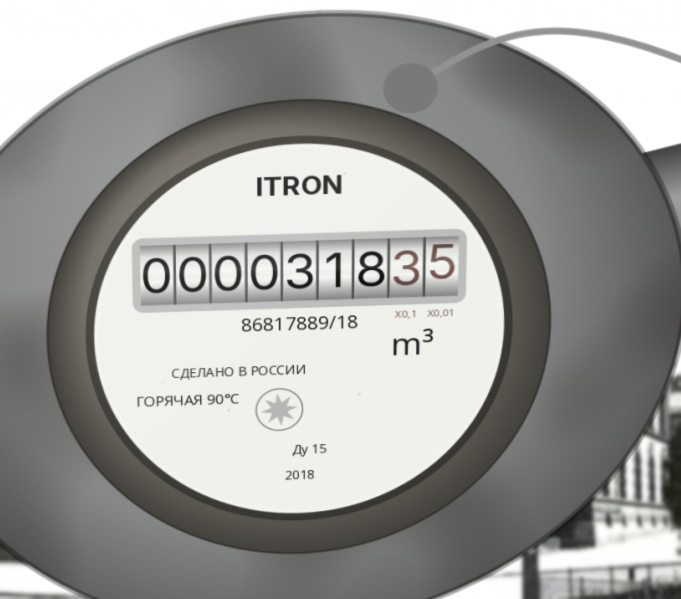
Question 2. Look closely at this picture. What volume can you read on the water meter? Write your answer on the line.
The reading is 318.35 m³
